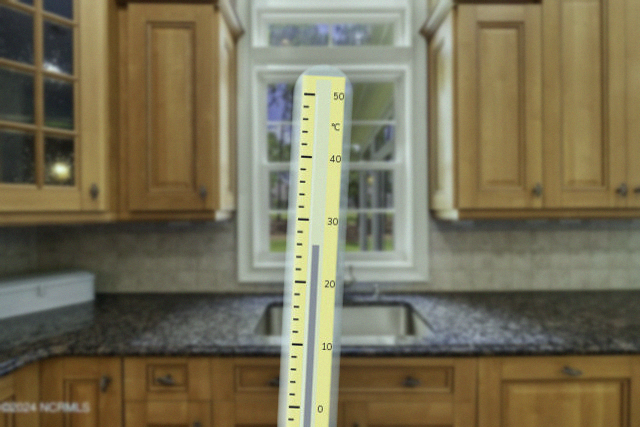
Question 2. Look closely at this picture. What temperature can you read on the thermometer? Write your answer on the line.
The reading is 26 °C
